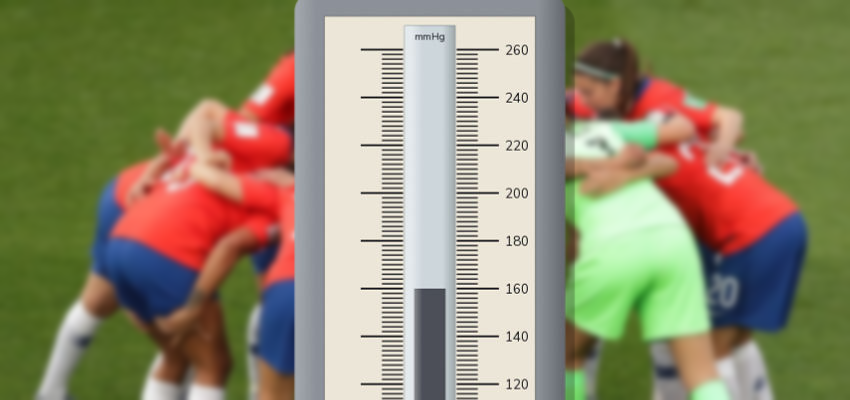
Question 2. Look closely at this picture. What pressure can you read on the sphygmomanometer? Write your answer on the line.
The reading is 160 mmHg
